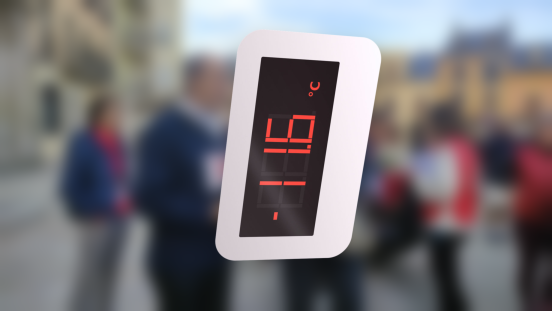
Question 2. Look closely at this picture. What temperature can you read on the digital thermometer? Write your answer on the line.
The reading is -11.6 °C
